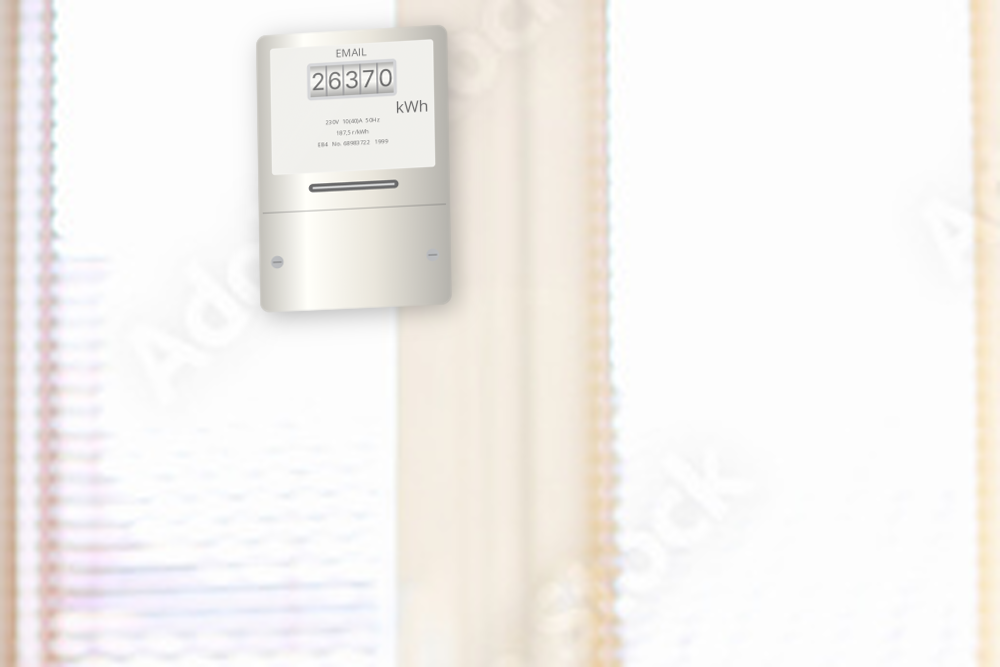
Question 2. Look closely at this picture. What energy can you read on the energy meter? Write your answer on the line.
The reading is 26370 kWh
